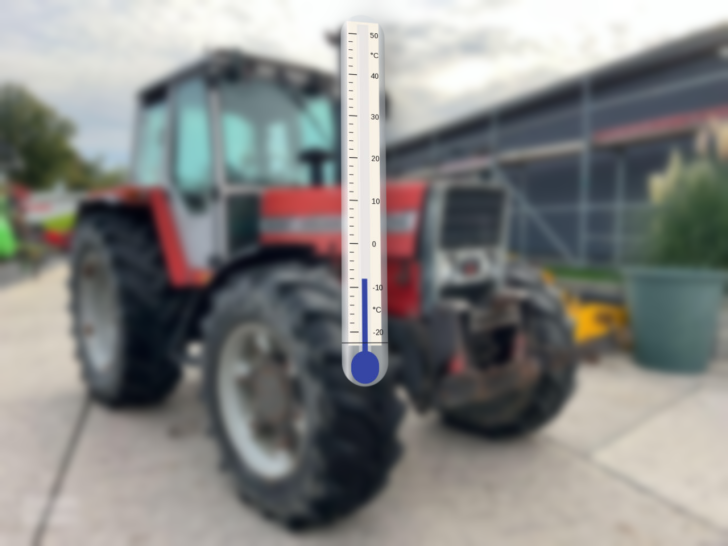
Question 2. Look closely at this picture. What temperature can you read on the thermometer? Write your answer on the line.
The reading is -8 °C
